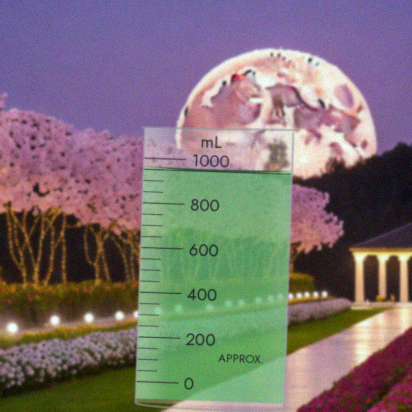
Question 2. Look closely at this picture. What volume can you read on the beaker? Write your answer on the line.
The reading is 950 mL
